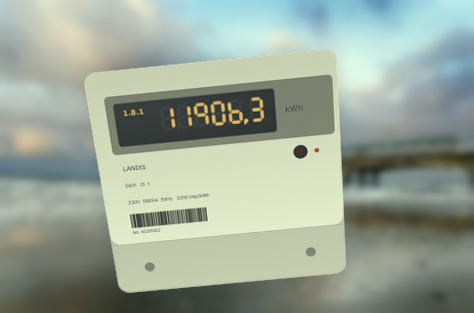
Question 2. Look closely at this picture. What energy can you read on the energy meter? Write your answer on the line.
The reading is 11906.3 kWh
